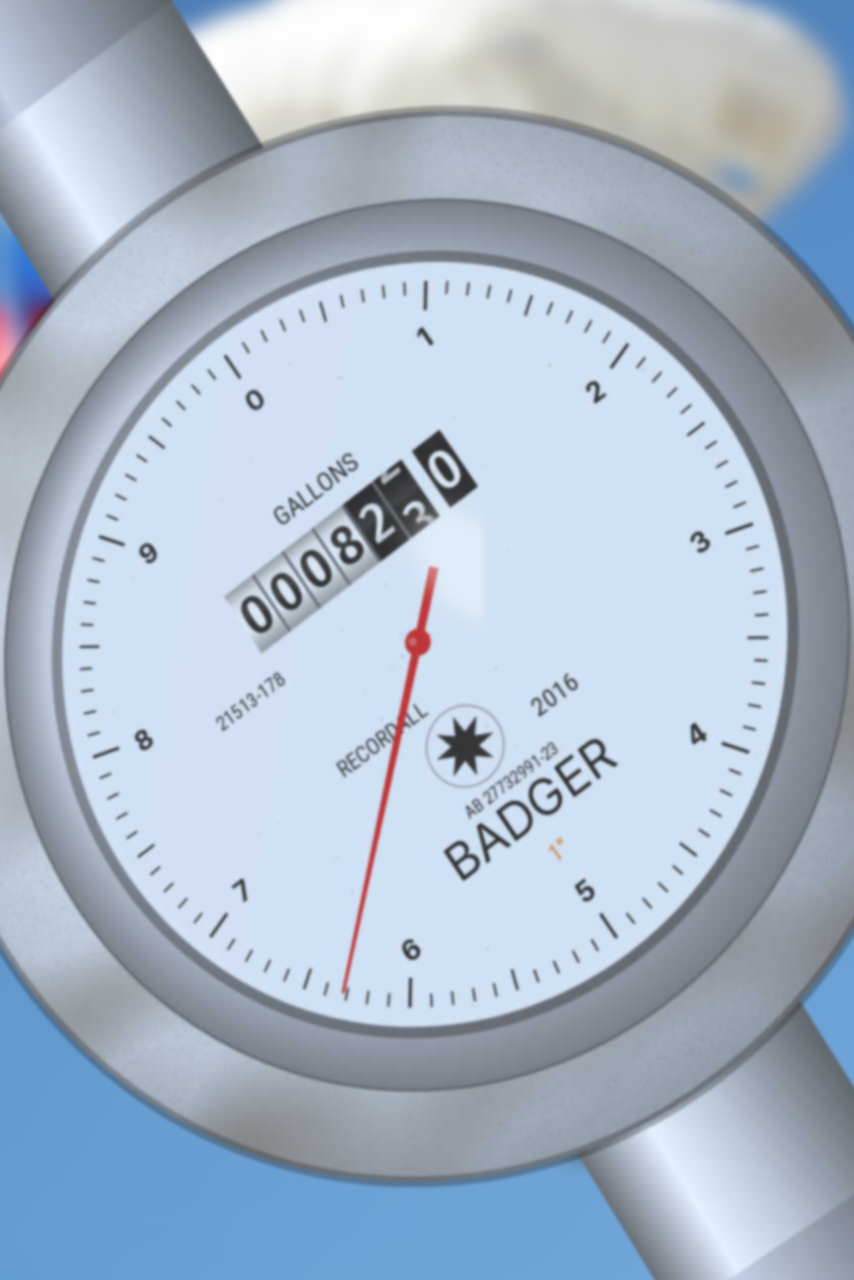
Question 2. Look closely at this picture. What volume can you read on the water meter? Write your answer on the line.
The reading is 8226.3 gal
